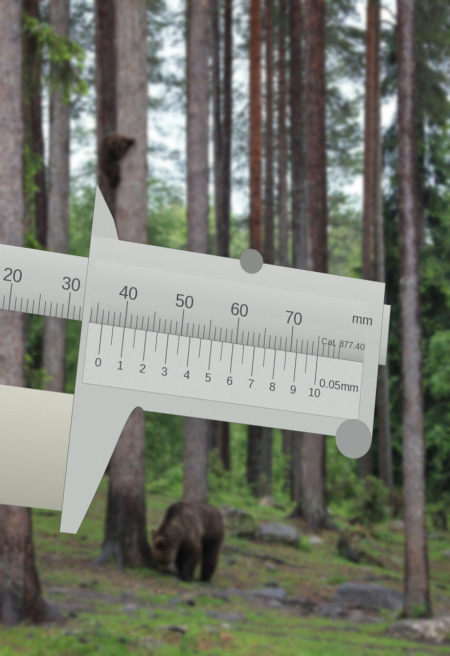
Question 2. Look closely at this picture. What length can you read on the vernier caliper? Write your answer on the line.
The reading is 36.0 mm
